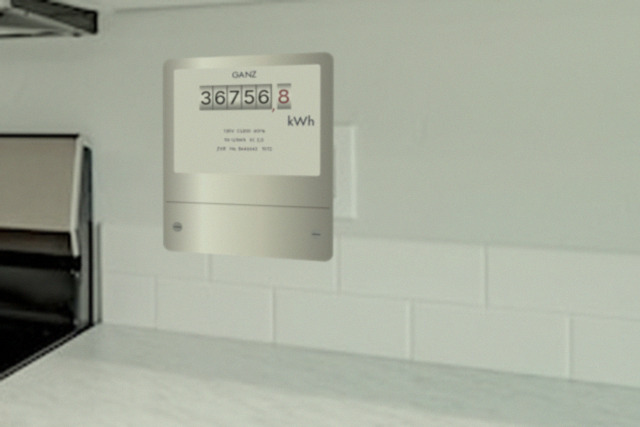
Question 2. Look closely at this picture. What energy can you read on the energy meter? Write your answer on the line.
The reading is 36756.8 kWh
